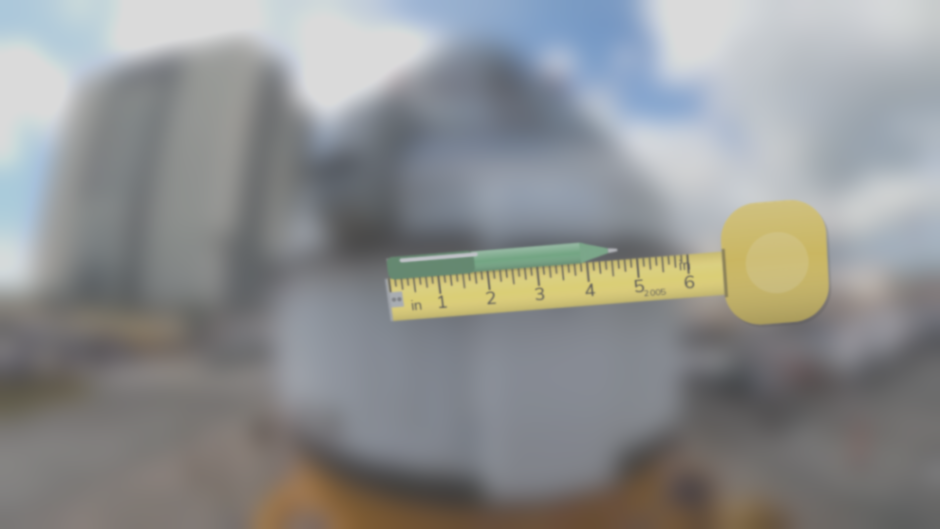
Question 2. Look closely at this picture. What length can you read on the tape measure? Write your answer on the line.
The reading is 4.625 in
